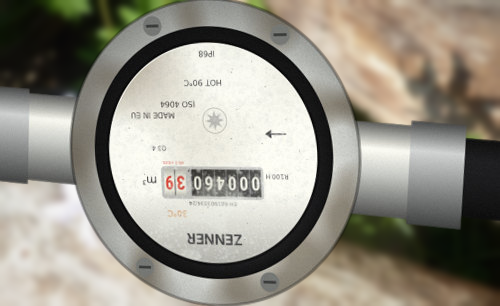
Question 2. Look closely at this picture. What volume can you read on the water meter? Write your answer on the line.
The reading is 460.39 m³
